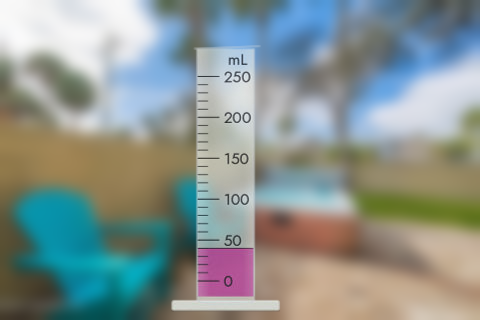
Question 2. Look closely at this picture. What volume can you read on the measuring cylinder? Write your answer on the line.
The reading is 40 mL
